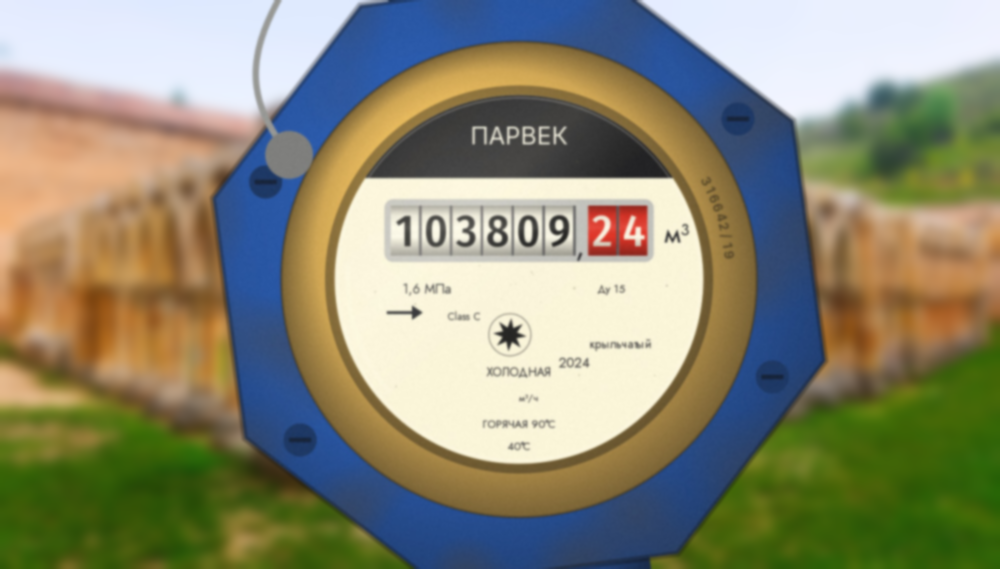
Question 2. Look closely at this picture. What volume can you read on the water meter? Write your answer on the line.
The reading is 103809.24 m³
